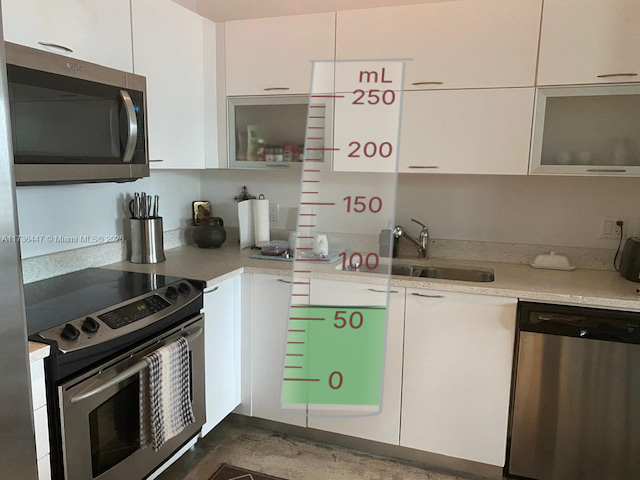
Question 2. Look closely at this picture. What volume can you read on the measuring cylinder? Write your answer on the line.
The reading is 60 mL
